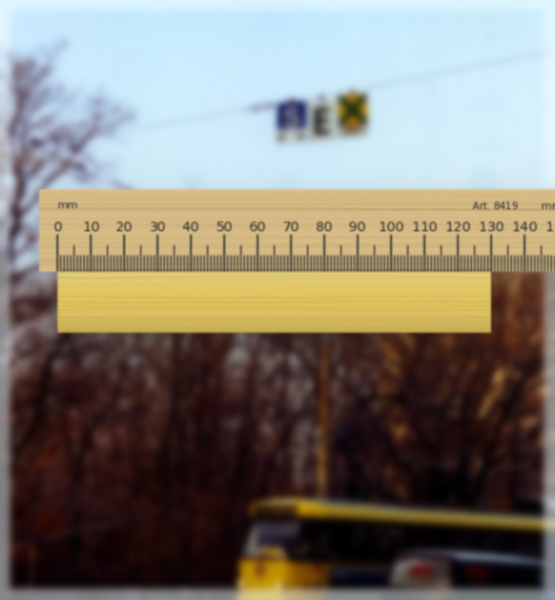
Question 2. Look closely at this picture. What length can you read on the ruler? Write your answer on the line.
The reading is 130 mm
